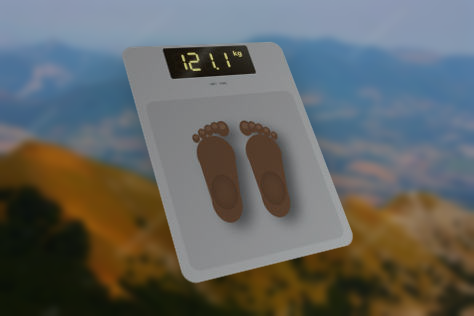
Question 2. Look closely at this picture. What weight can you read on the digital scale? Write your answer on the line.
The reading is 121.1 kg
